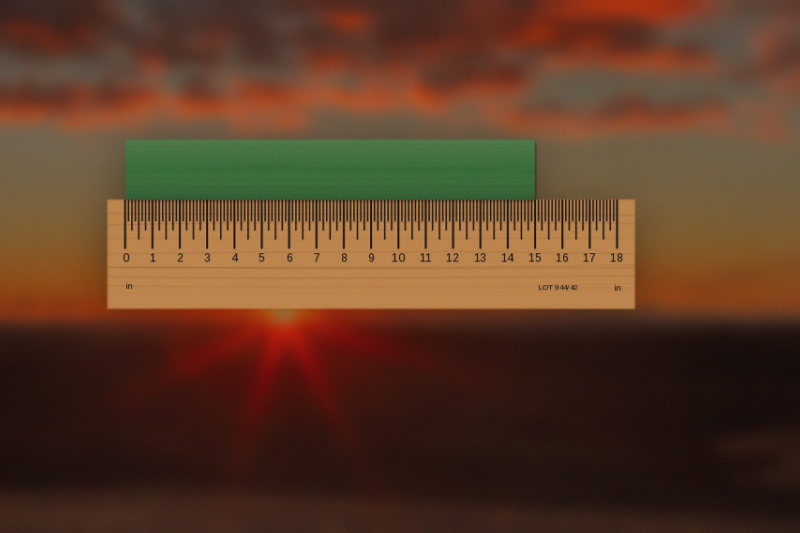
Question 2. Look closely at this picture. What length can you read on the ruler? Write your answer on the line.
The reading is 15 in
